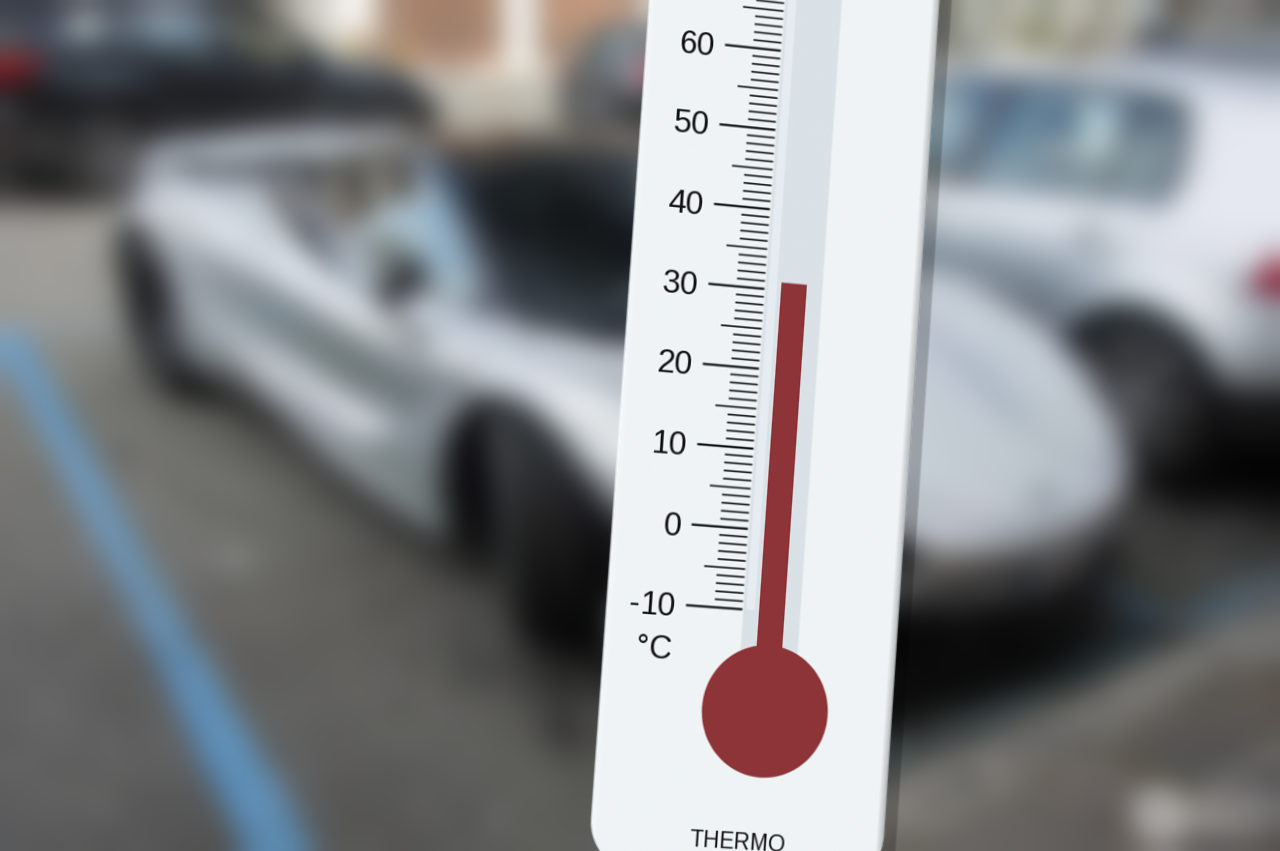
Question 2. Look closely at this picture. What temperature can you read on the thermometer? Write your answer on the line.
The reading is 31 °C
